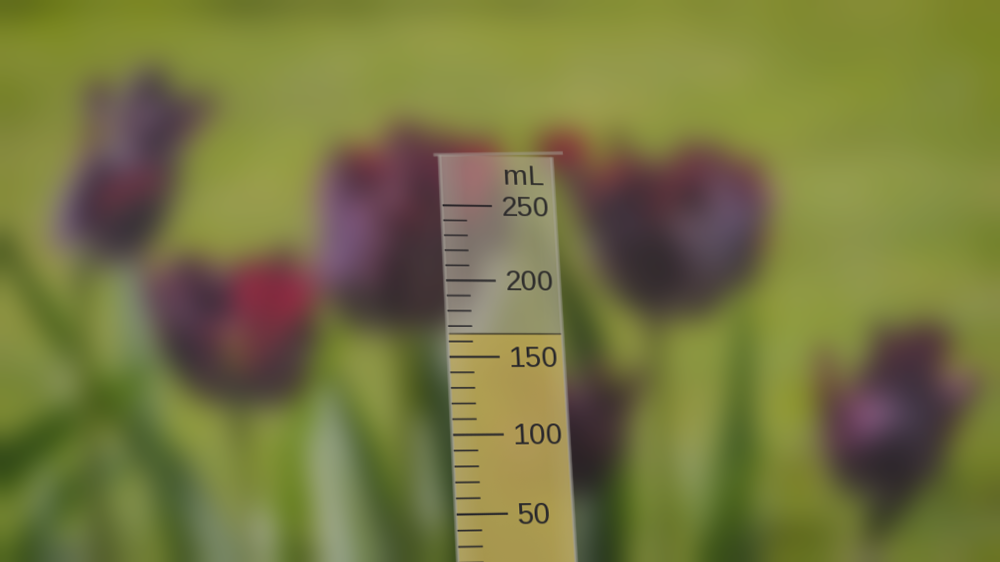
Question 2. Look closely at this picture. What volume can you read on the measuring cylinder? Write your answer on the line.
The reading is 165 mL
